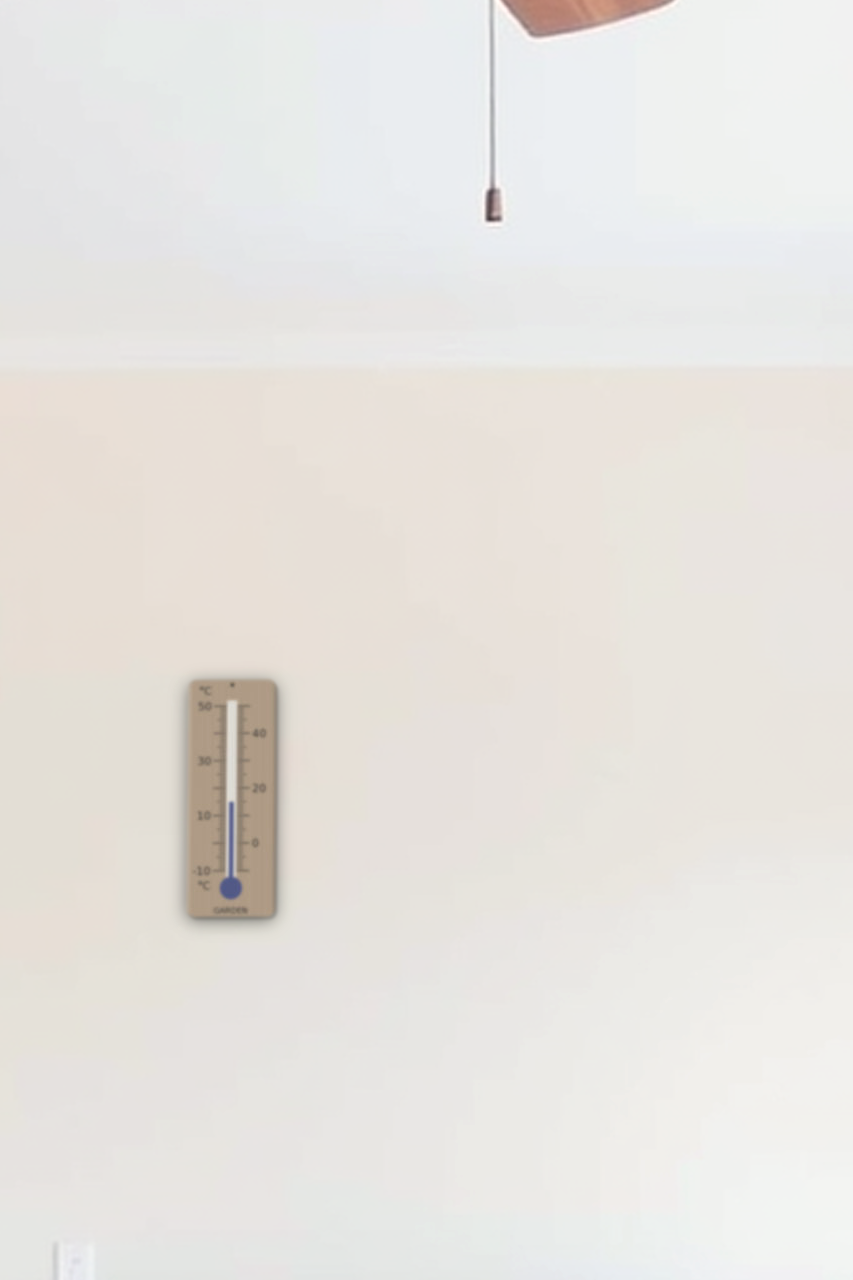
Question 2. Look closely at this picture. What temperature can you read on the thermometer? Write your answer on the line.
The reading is 15 °C
